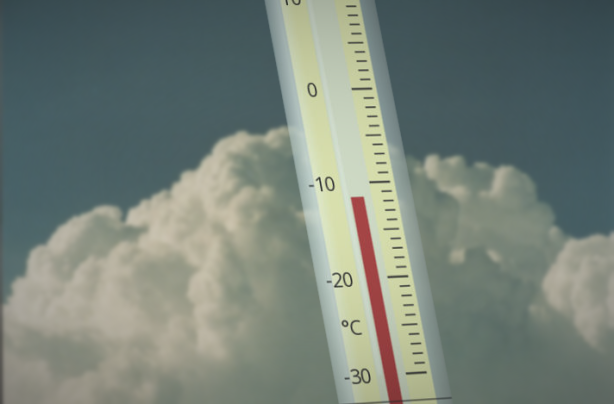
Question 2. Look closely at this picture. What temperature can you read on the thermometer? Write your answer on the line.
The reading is -11.5 °C
